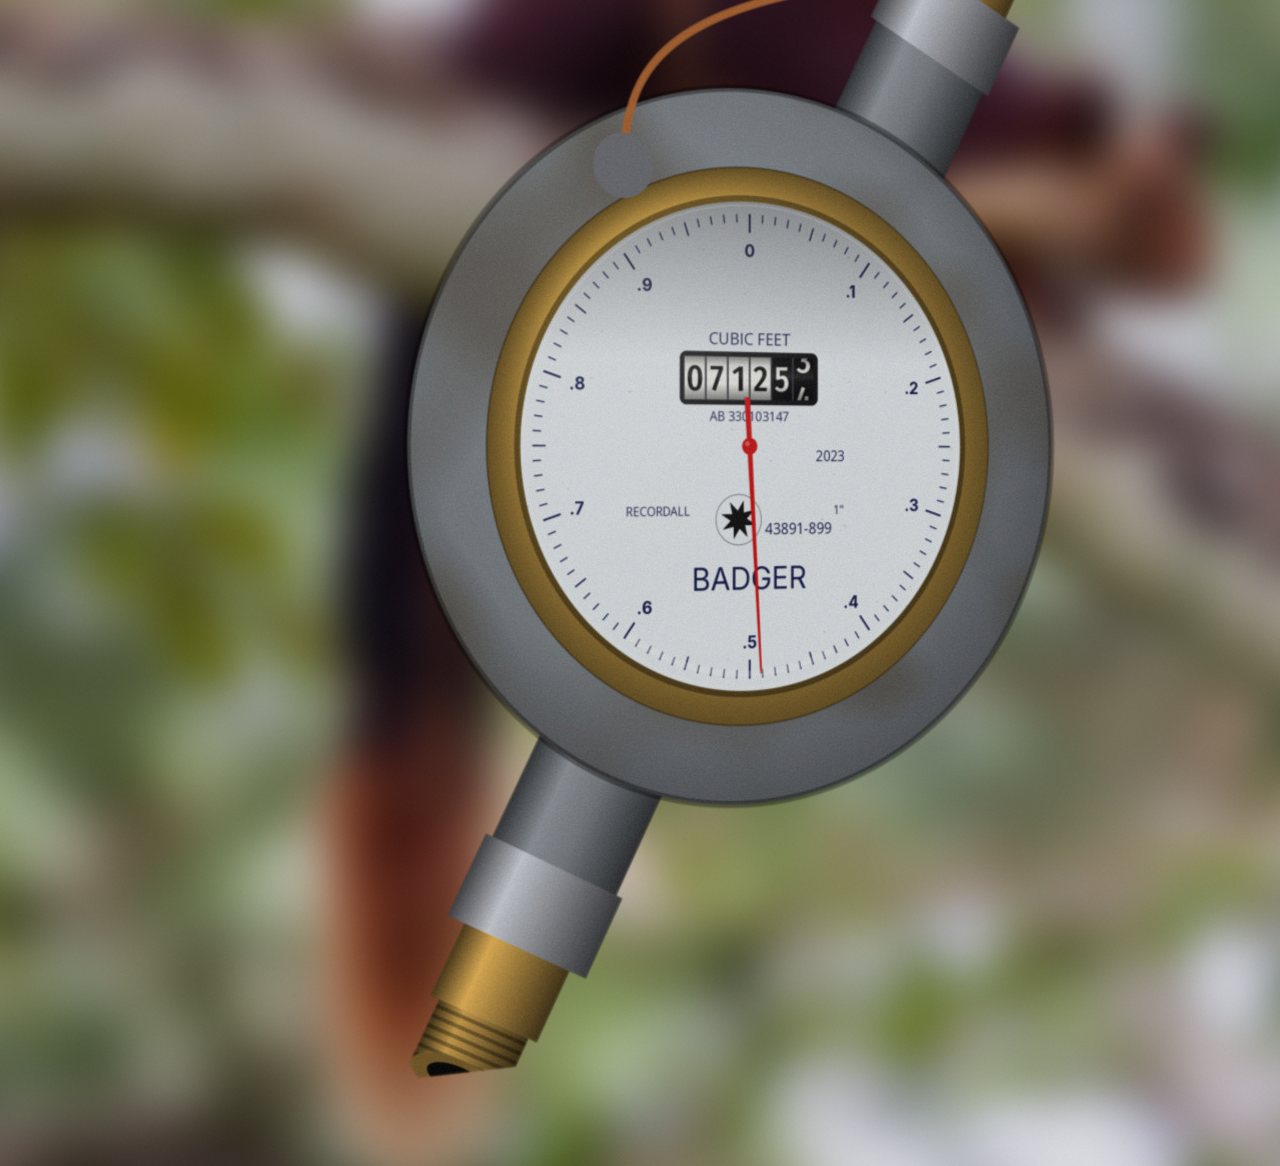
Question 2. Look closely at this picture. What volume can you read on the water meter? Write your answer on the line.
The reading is 71253.49 ft³
